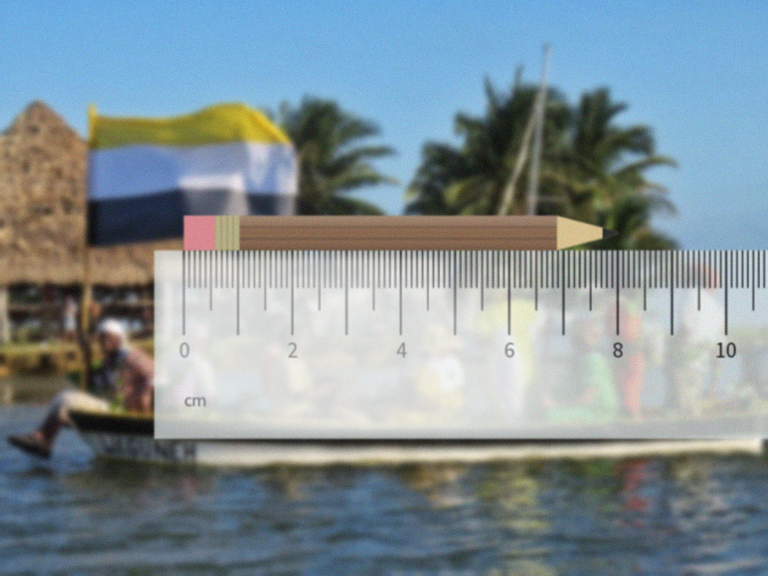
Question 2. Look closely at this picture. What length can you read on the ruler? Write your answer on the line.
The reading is 8 cm
